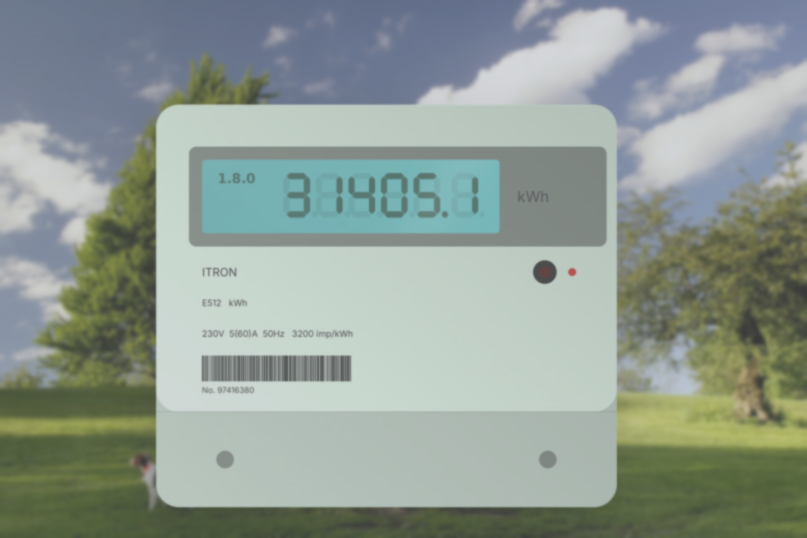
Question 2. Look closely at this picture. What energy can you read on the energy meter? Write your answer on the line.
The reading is 31405.1 kWh
